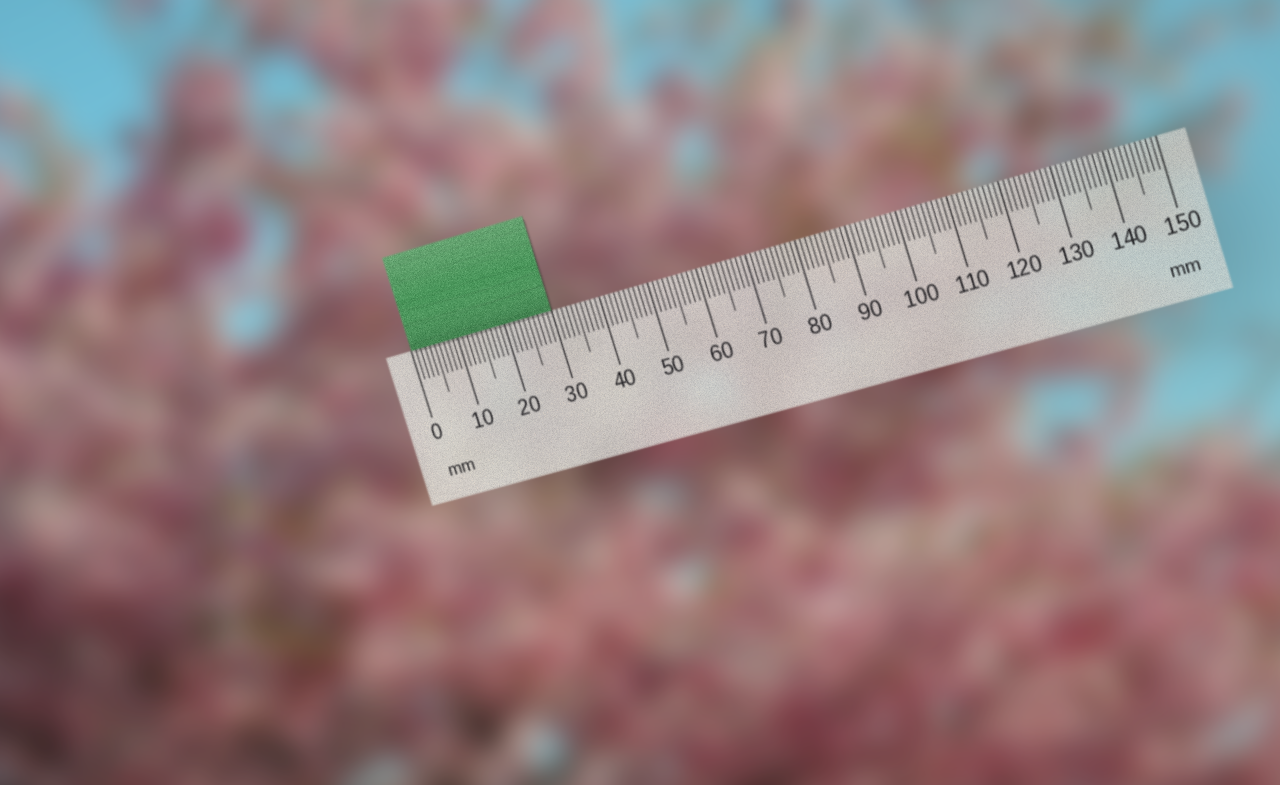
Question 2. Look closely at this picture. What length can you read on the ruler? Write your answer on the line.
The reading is 30 mm
